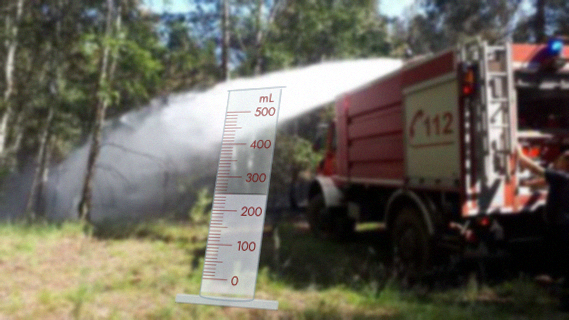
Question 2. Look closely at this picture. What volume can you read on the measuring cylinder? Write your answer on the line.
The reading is 250 mL
